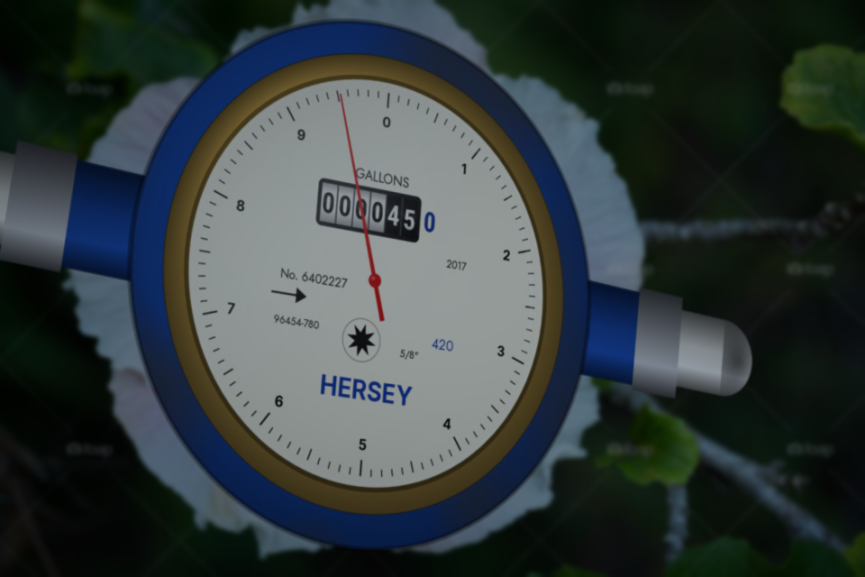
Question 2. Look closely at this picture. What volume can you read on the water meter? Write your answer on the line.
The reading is 449.5 gal
